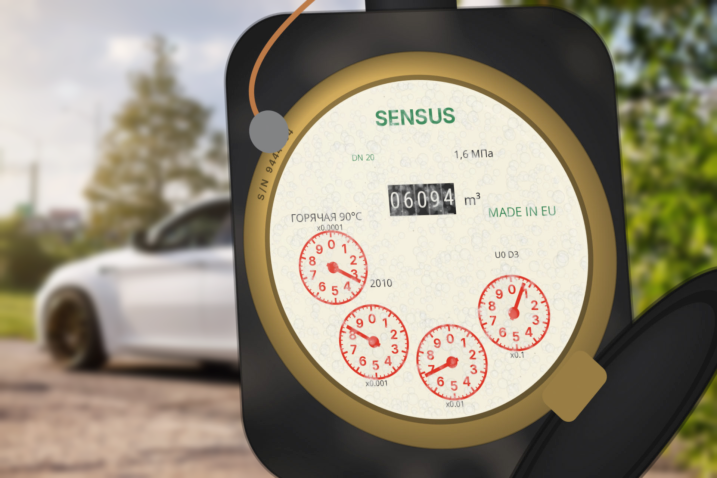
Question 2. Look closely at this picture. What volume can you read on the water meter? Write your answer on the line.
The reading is 6094.0683 m³
